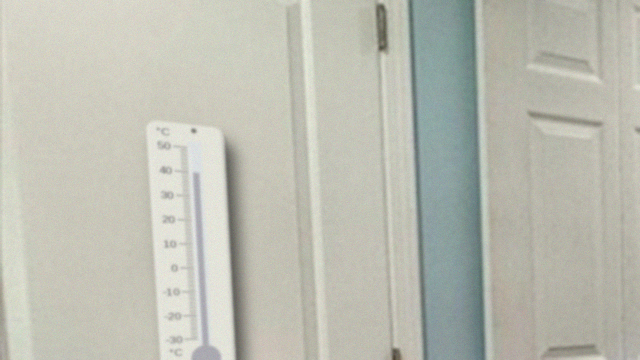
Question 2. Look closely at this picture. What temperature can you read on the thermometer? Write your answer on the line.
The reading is 40 °C
